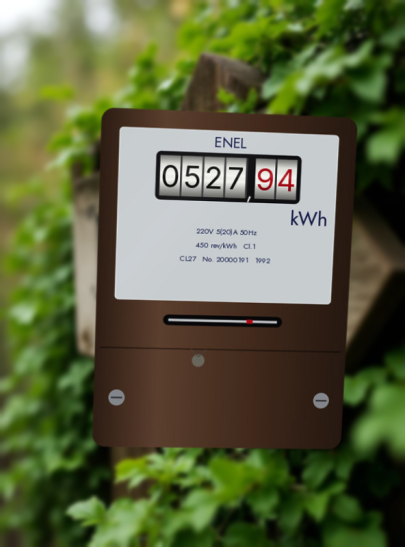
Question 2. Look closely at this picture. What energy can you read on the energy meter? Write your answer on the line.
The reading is 527.94 kWh
